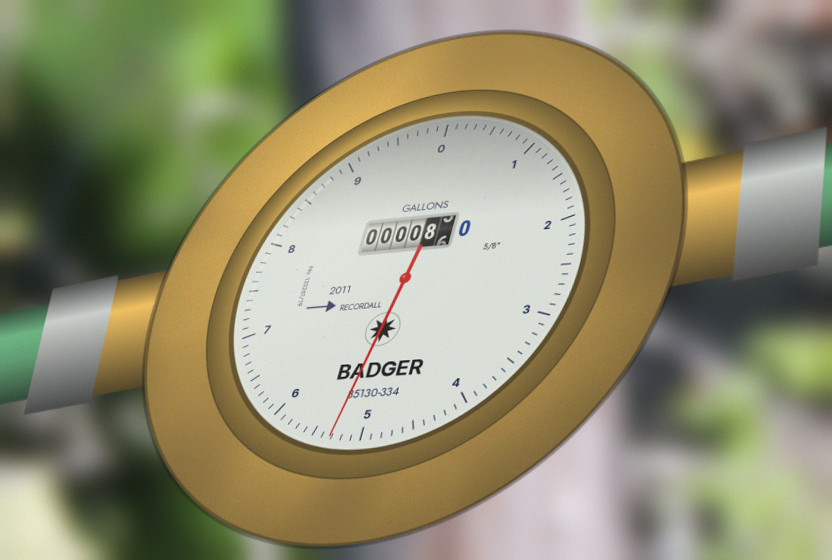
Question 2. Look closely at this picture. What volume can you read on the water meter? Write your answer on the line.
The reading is 855.3 gal
